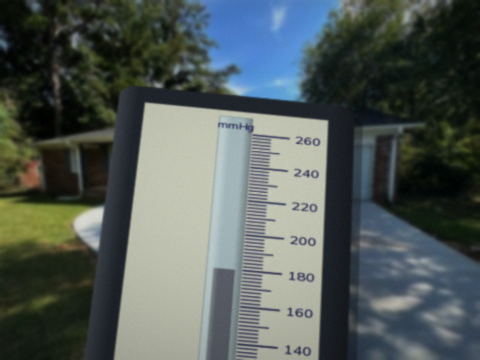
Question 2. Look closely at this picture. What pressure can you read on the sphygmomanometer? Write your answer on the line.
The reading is 180 mmHg
